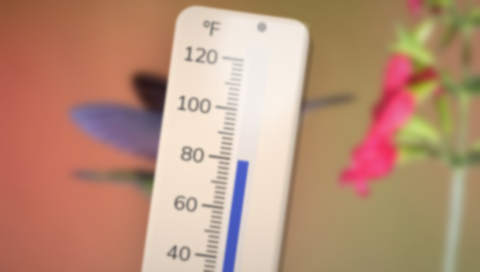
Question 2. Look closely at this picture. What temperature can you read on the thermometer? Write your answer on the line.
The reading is 80 °F
